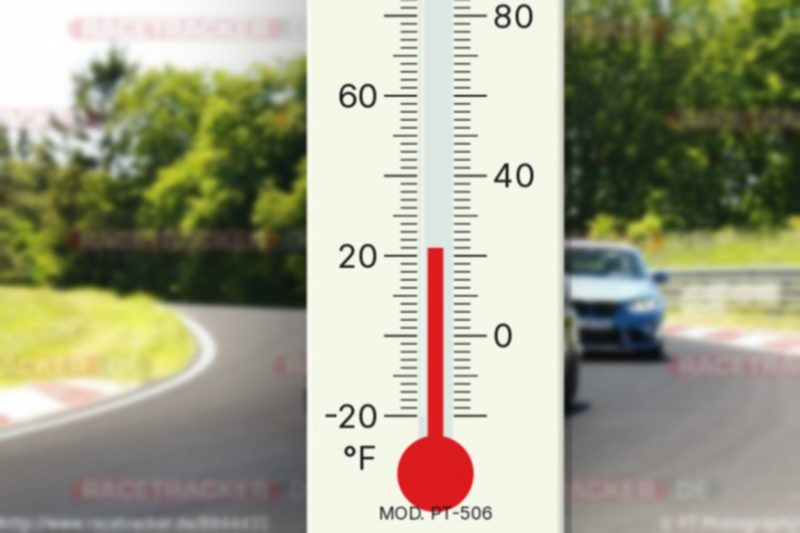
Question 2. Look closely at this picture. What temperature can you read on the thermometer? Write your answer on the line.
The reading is 22 °F
